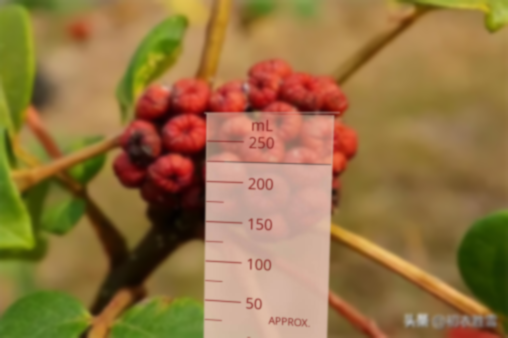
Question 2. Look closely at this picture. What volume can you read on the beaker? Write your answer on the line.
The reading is 225 mL
